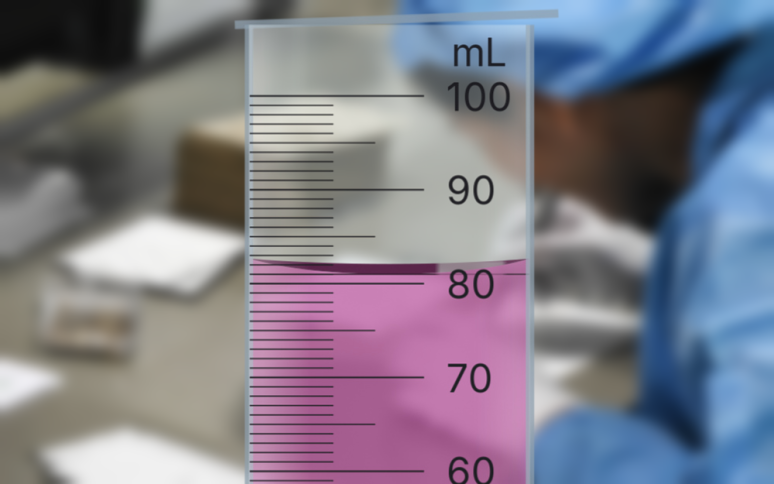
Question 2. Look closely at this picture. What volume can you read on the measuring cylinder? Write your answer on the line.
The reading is 81 mL
